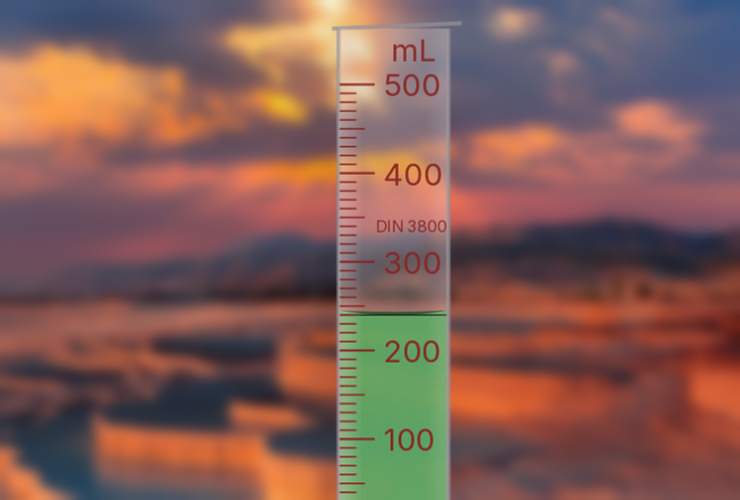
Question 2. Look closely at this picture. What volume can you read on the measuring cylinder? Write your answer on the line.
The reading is 240 mL
